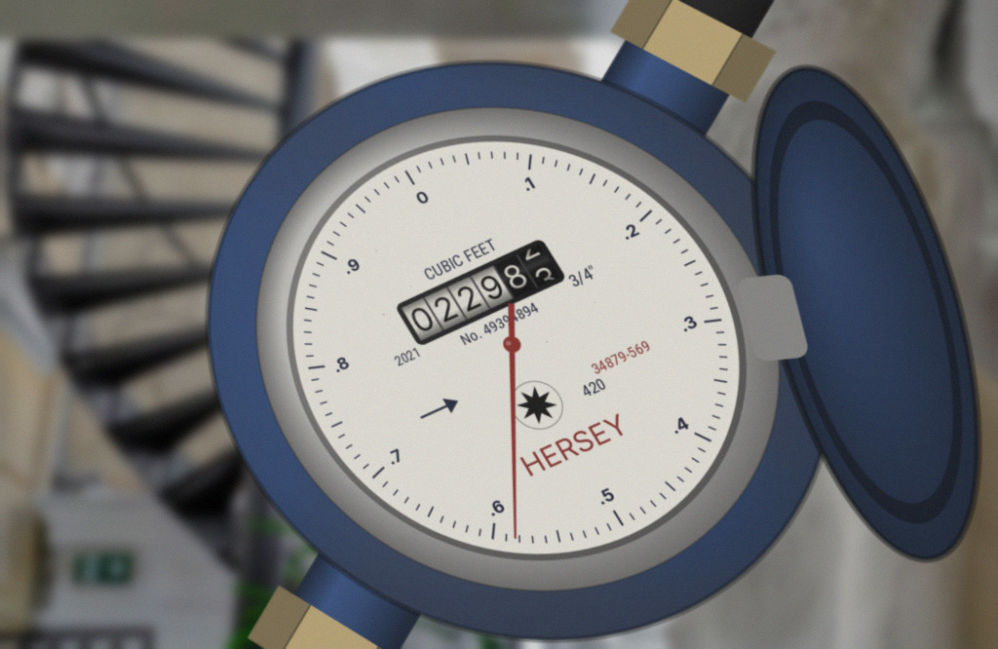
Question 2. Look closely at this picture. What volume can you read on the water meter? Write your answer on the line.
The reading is 22982.58 ft³
